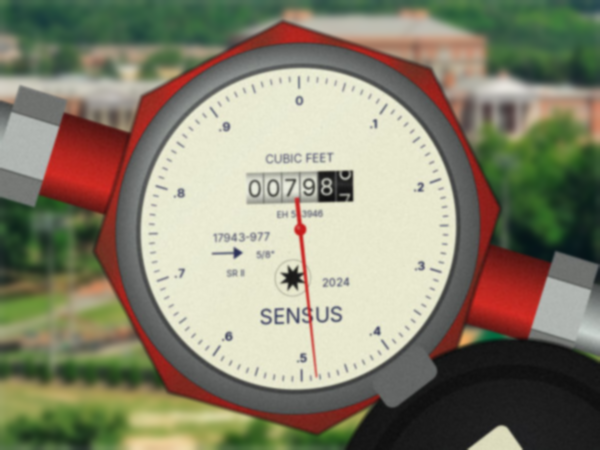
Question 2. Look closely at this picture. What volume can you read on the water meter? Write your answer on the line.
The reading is 7986.48 ft³
